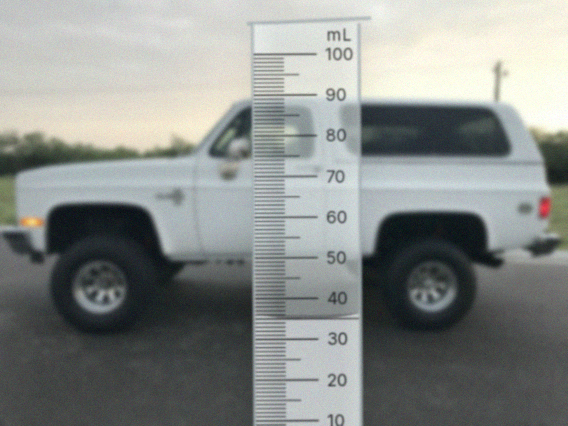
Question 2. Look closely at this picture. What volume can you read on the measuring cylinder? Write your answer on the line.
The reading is 35 mL
